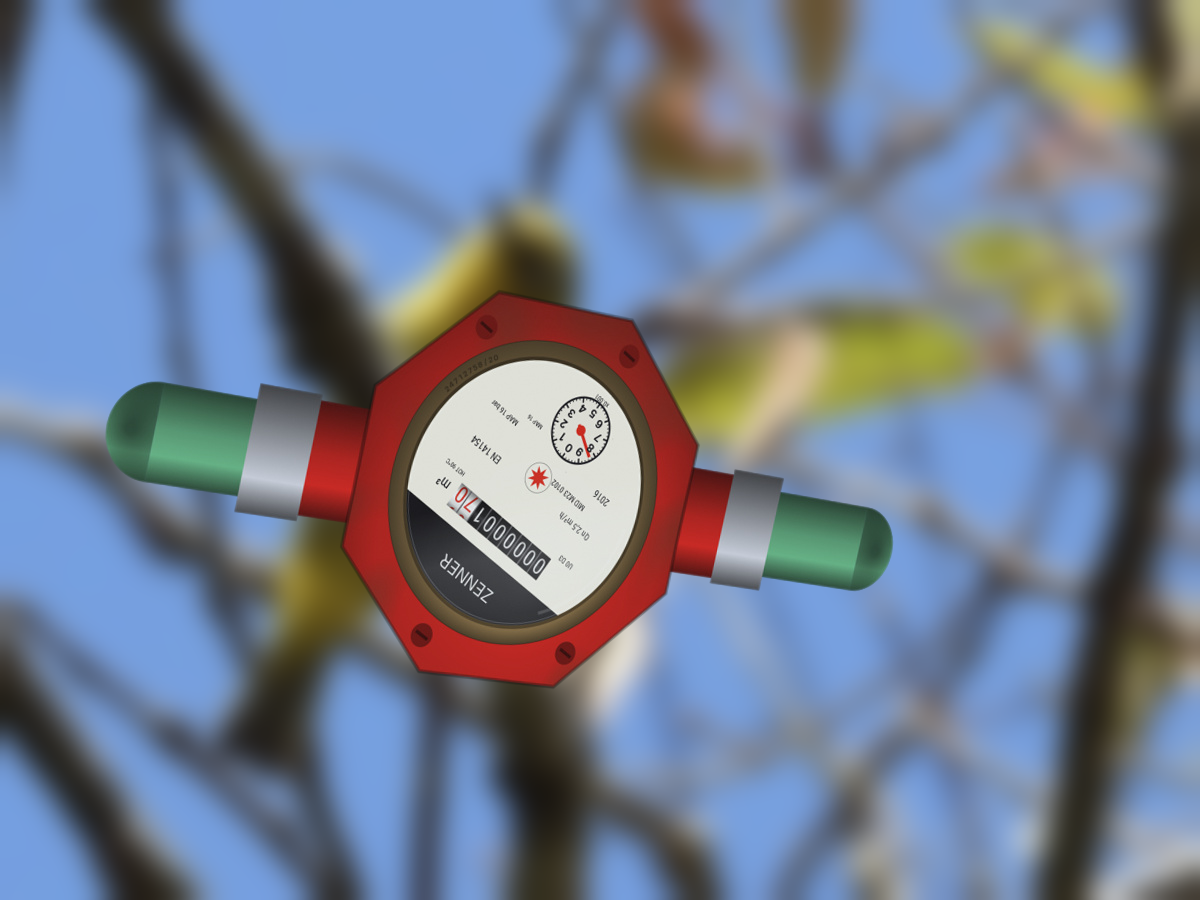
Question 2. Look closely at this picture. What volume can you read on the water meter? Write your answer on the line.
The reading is 1.698 m³
